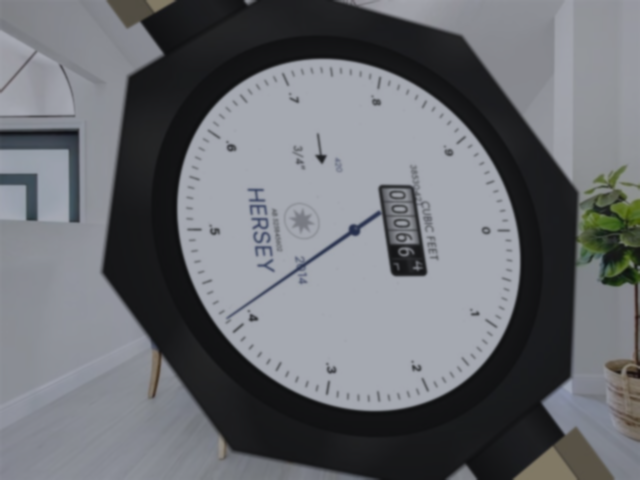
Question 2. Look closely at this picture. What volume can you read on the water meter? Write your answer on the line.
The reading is 664.41 ft³
